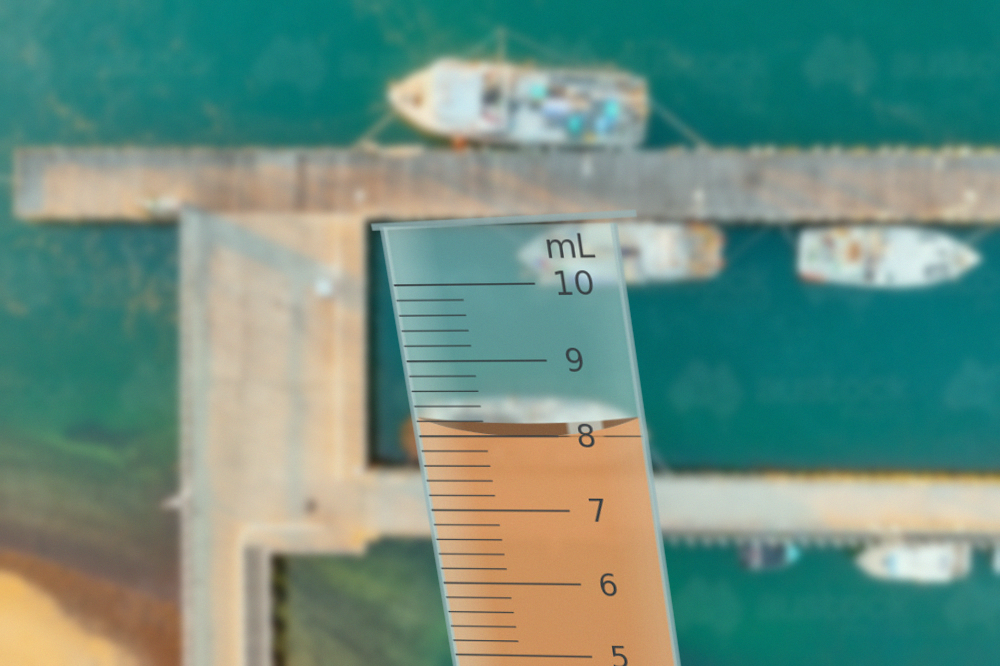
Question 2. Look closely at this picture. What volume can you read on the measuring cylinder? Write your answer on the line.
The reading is 8 mL
